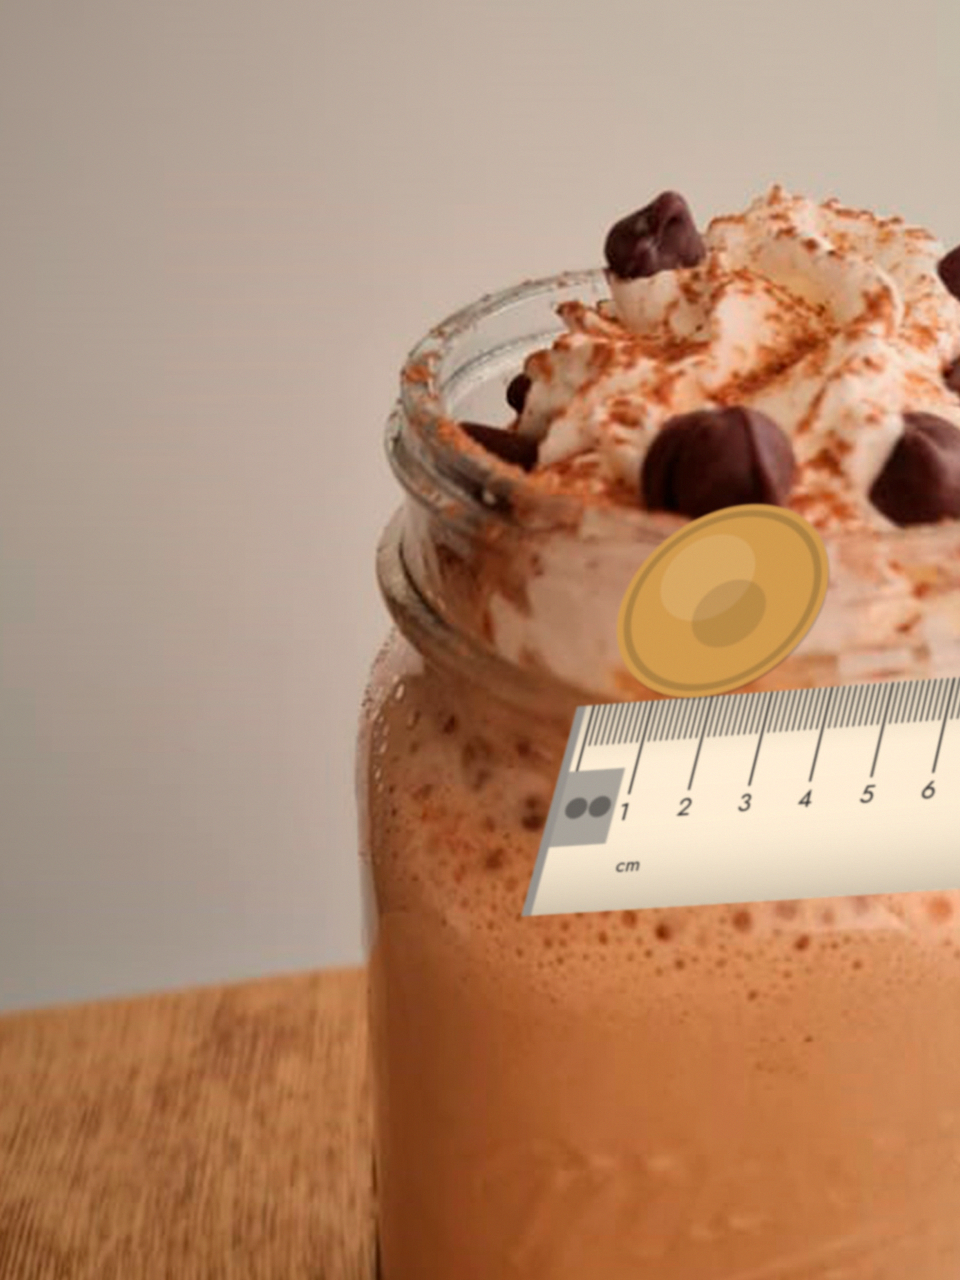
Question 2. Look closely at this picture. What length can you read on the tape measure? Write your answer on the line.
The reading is 3.5 cm
